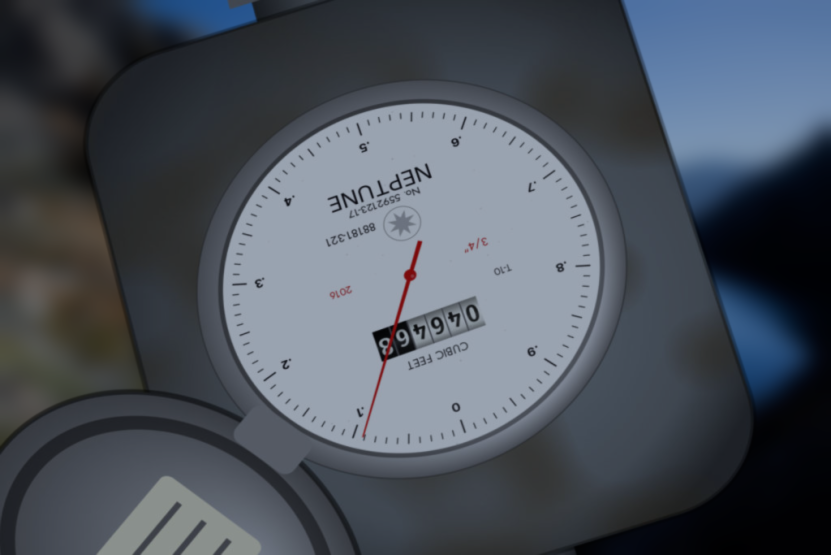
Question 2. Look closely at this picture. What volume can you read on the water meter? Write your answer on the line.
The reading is 46468.09 ft³
